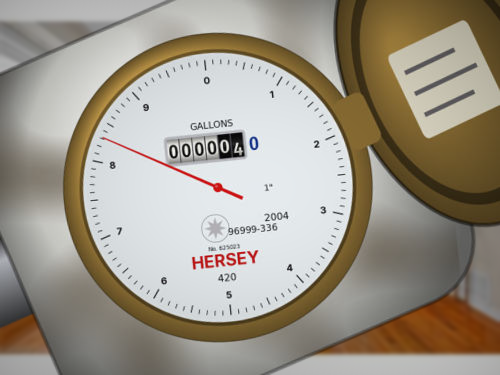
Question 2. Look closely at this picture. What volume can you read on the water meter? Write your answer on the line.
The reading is 38.3 gal
